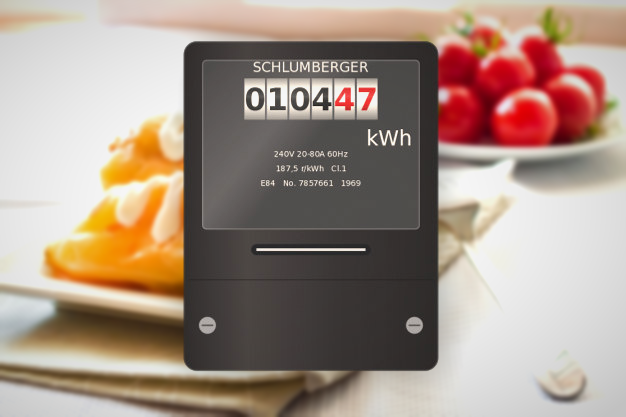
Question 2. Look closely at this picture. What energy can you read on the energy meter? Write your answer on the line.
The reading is 104.47 kWh
